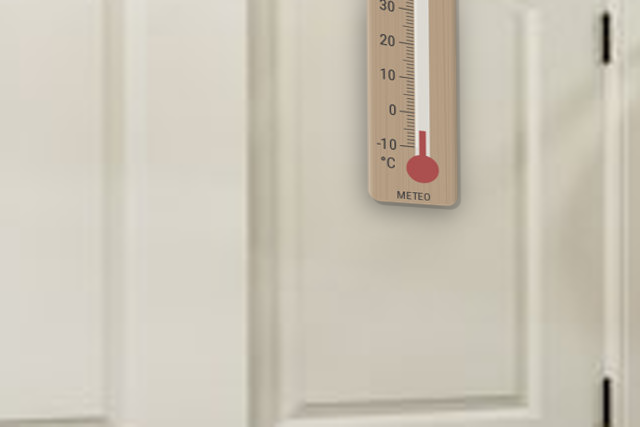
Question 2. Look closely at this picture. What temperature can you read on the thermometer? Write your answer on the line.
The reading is -5 °C
